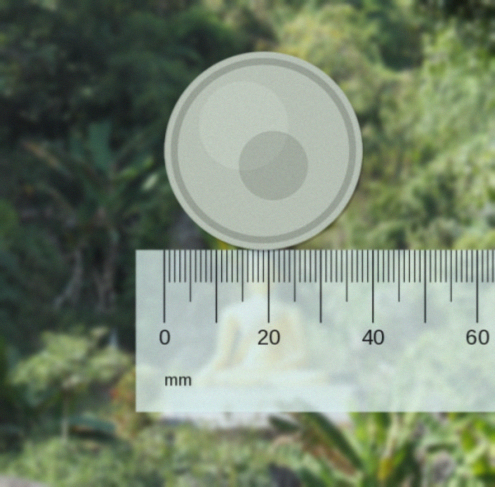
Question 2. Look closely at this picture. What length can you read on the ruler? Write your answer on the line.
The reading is 38 mm
